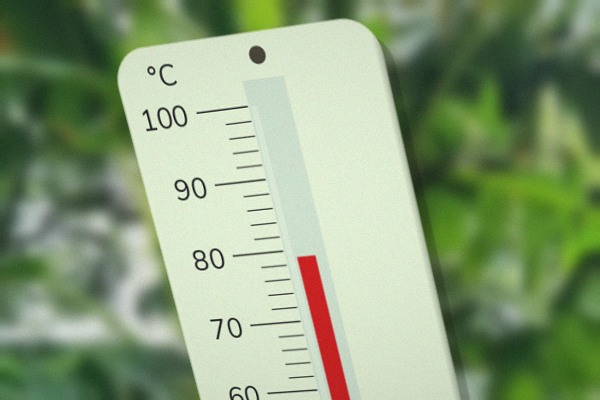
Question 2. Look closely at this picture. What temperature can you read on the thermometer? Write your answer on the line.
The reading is 79 °C
